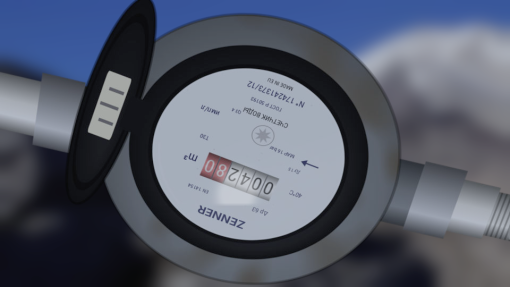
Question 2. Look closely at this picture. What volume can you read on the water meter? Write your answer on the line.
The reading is 42.80 m³
